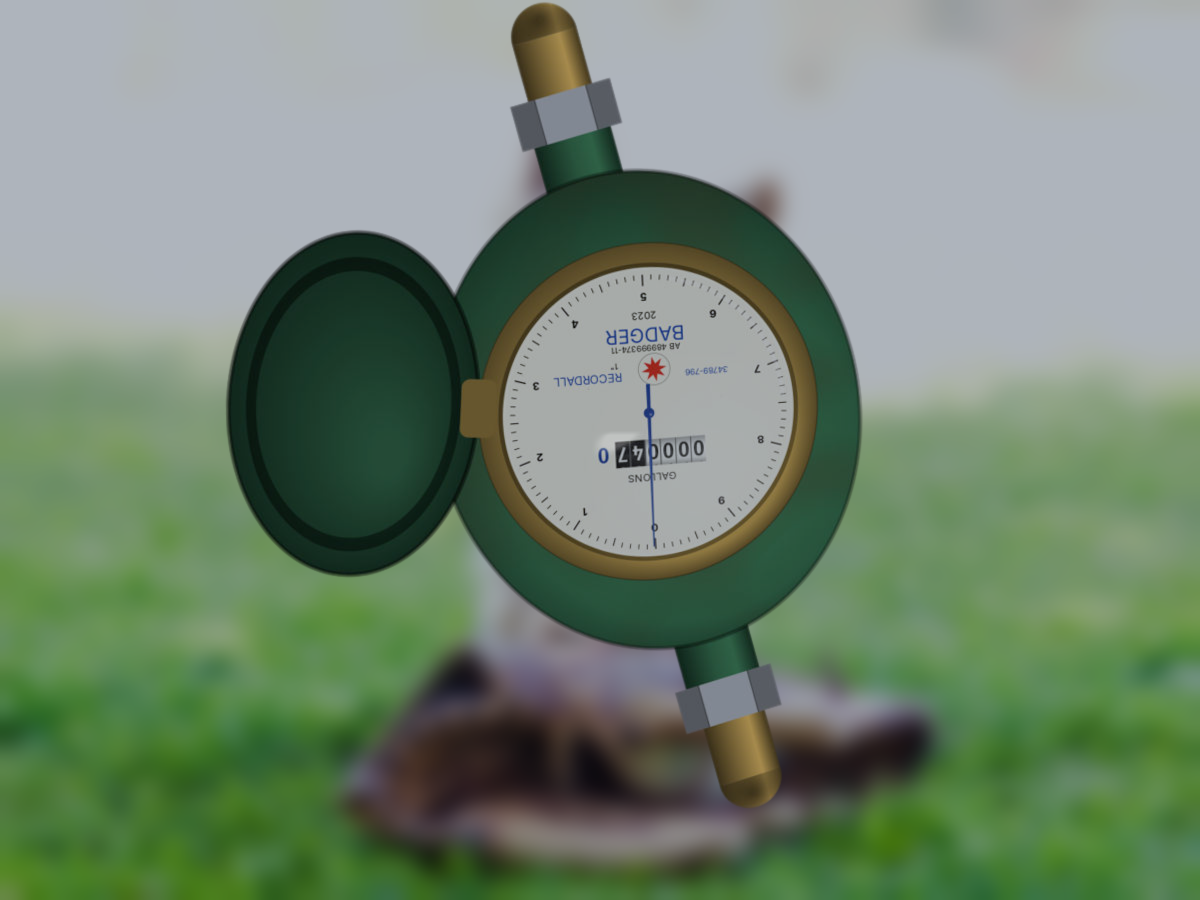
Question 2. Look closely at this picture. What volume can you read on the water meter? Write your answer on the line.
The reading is 470.0 gal
